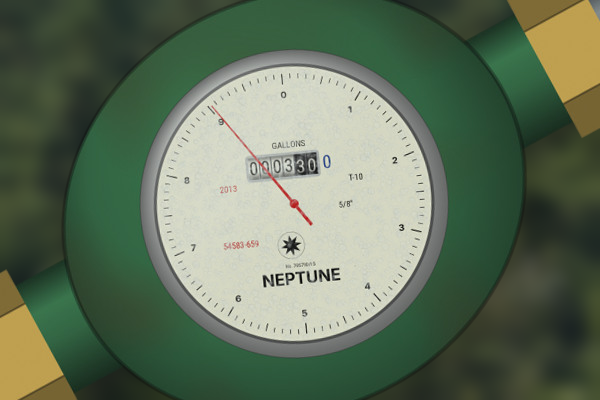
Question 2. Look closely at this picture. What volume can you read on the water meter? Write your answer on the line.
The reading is 3299.0 gal
